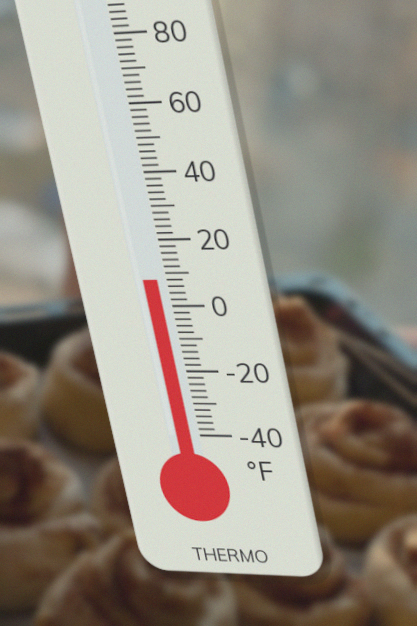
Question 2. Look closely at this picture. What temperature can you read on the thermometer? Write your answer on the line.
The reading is 8 °F
